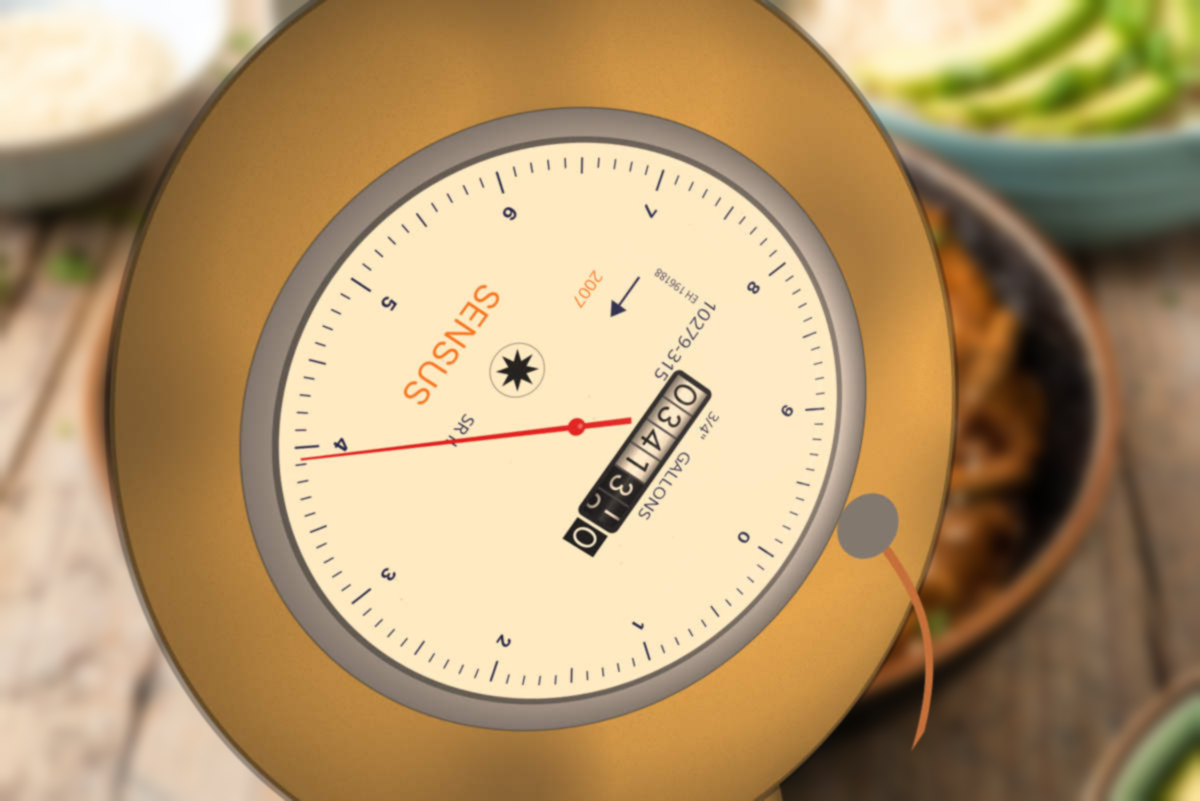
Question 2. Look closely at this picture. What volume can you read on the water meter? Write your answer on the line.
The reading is 341313.9 gal
